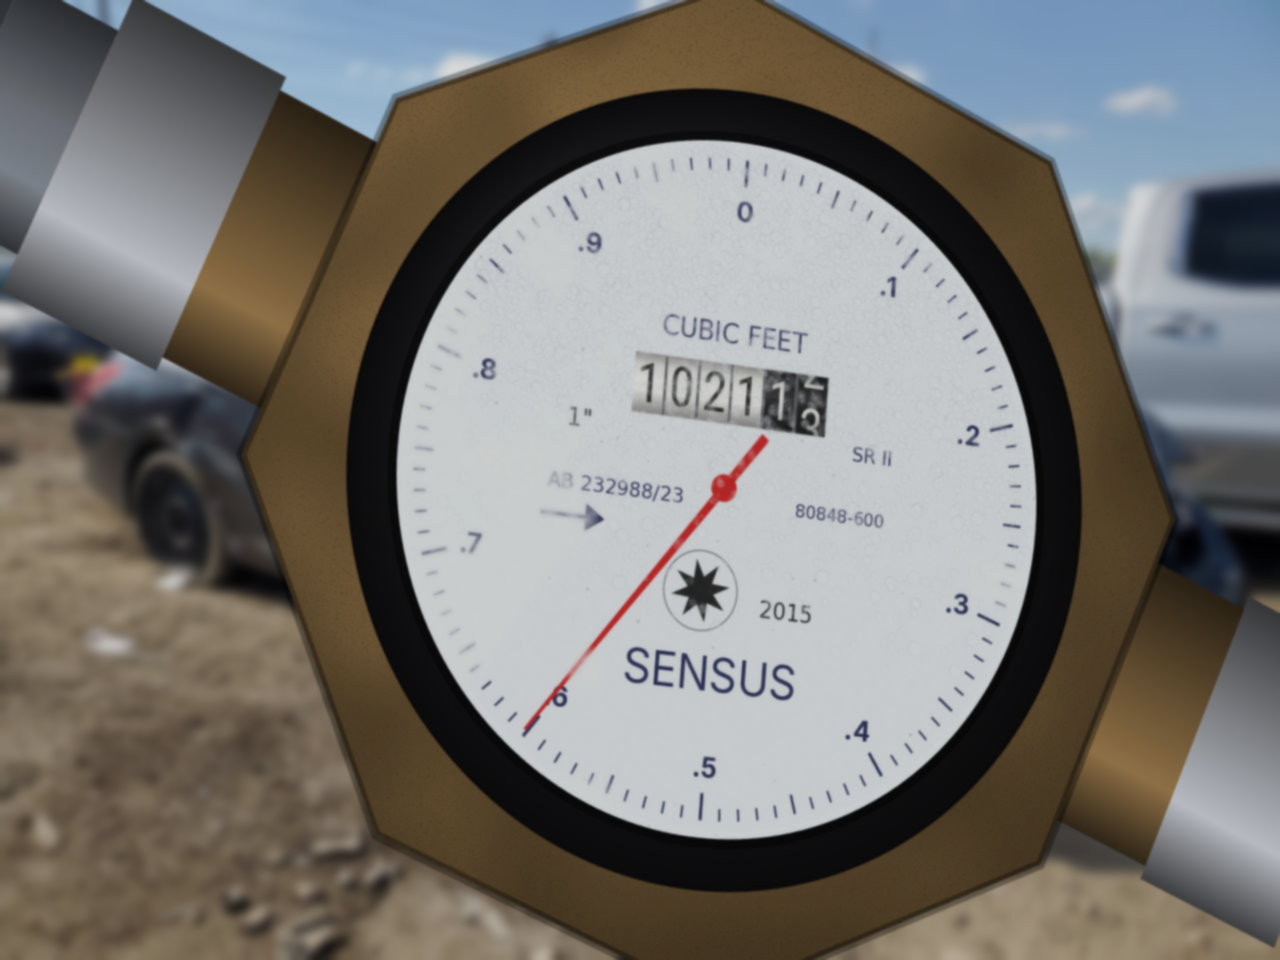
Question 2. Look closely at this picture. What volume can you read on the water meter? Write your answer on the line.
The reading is 102112.60 ft³
